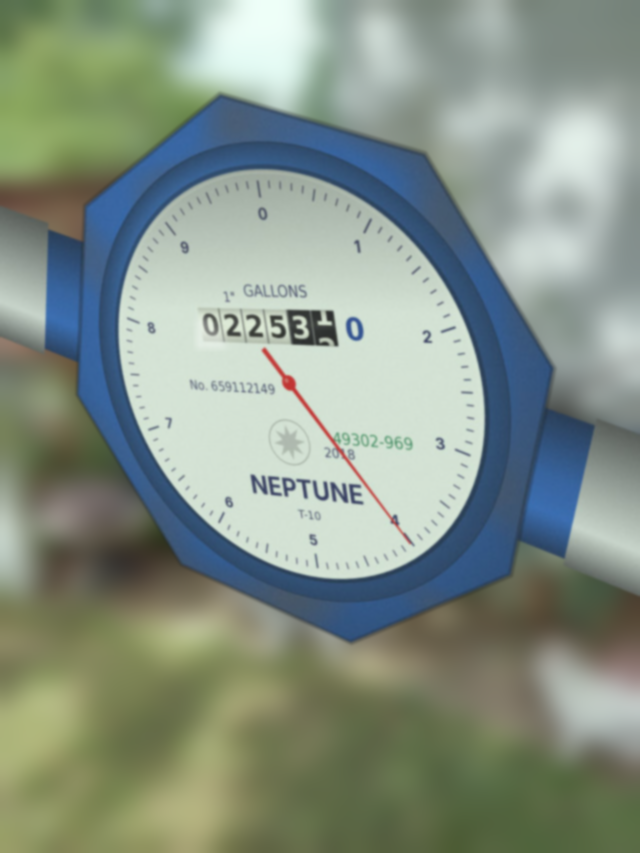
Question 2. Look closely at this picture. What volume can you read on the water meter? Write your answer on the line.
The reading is 225314.0 gal
